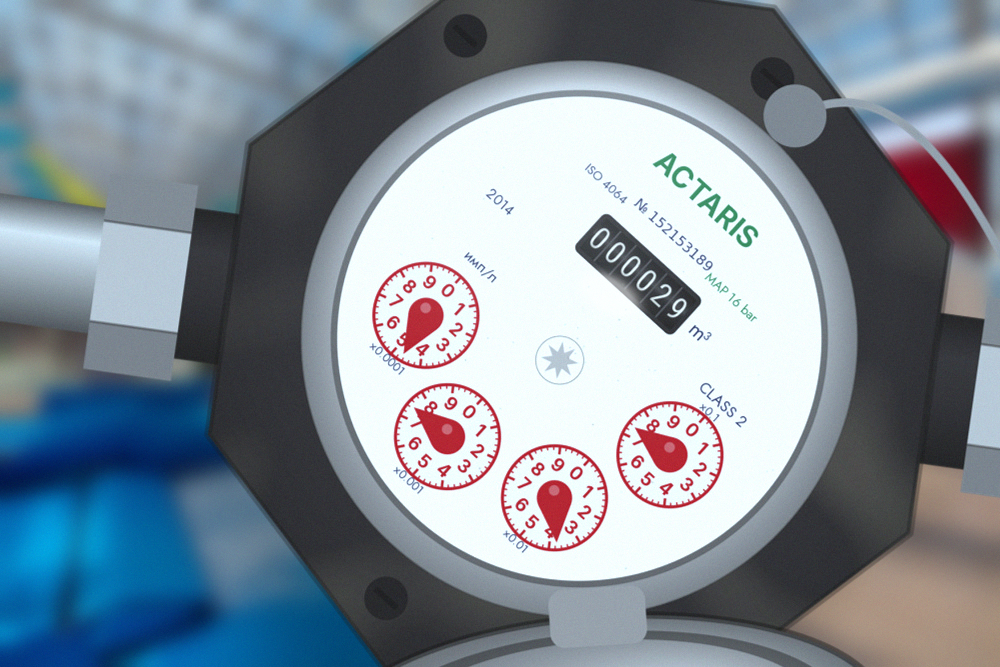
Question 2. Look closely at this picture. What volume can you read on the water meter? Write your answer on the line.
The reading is 29.7374 m³
